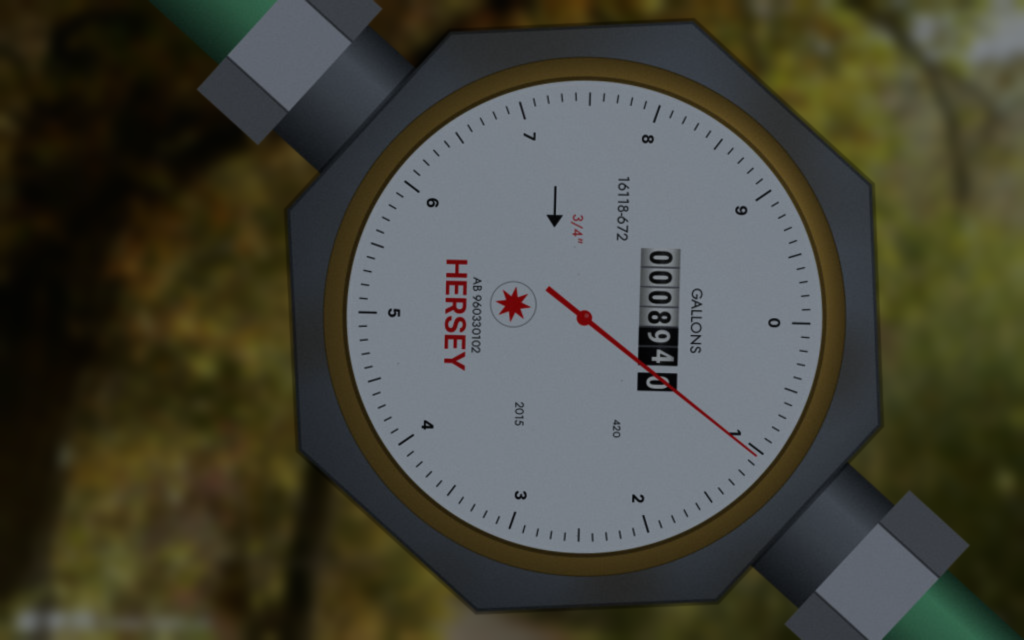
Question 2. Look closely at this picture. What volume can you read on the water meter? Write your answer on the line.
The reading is 8941.0 gal
